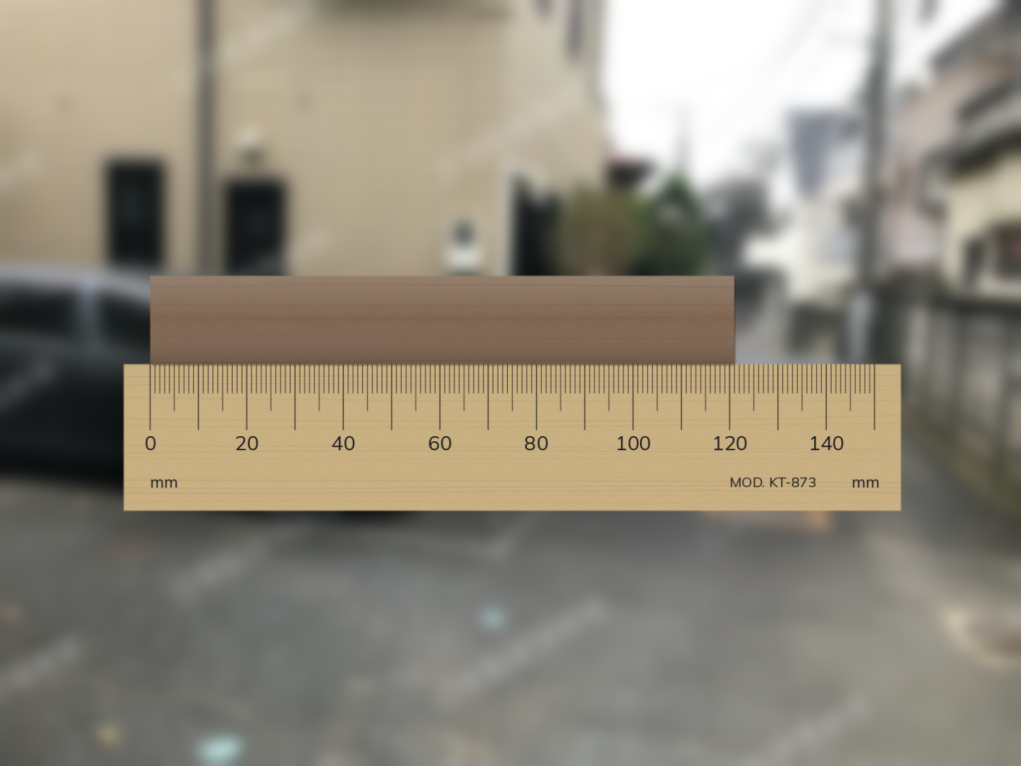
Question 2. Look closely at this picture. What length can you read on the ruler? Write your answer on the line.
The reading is 121 mm
